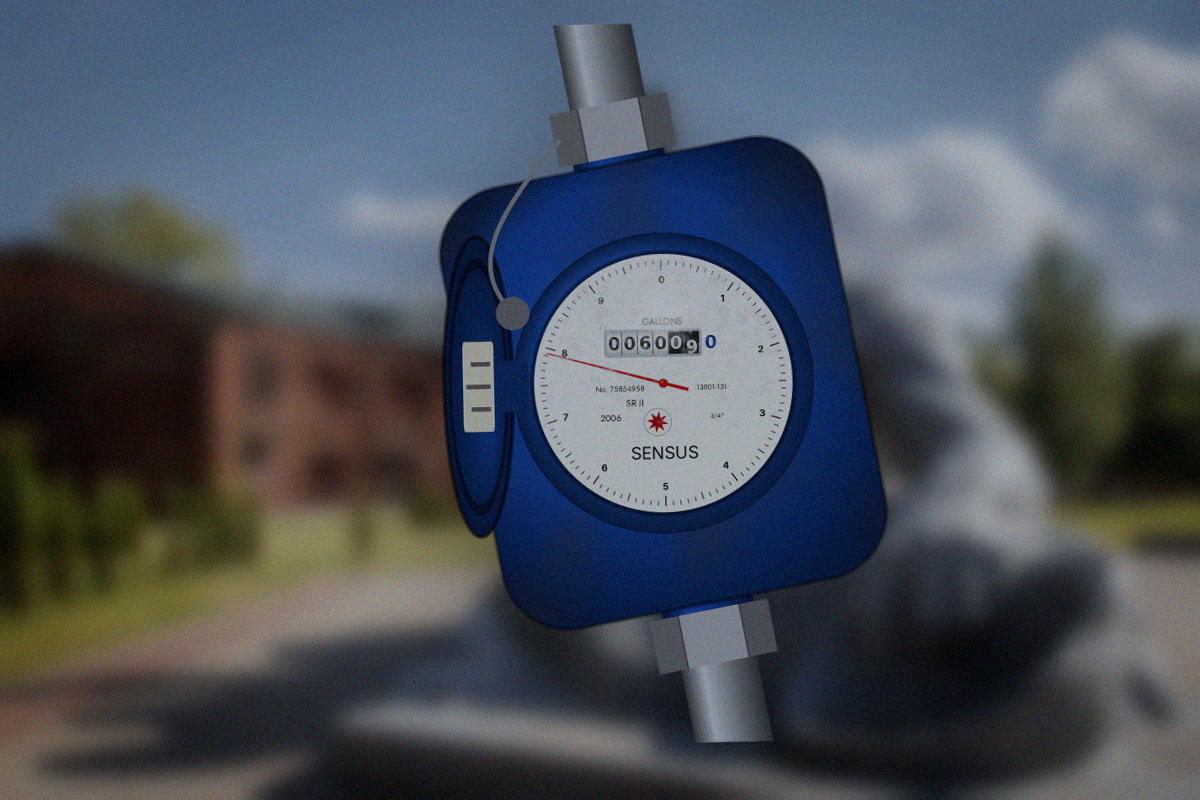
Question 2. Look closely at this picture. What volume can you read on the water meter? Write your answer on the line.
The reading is 60087.9 gal
